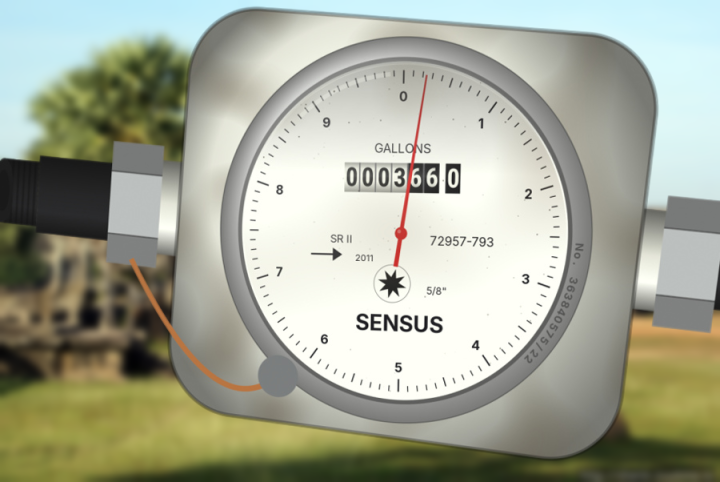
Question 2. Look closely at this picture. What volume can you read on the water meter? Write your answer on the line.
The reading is 3660.2 gal
